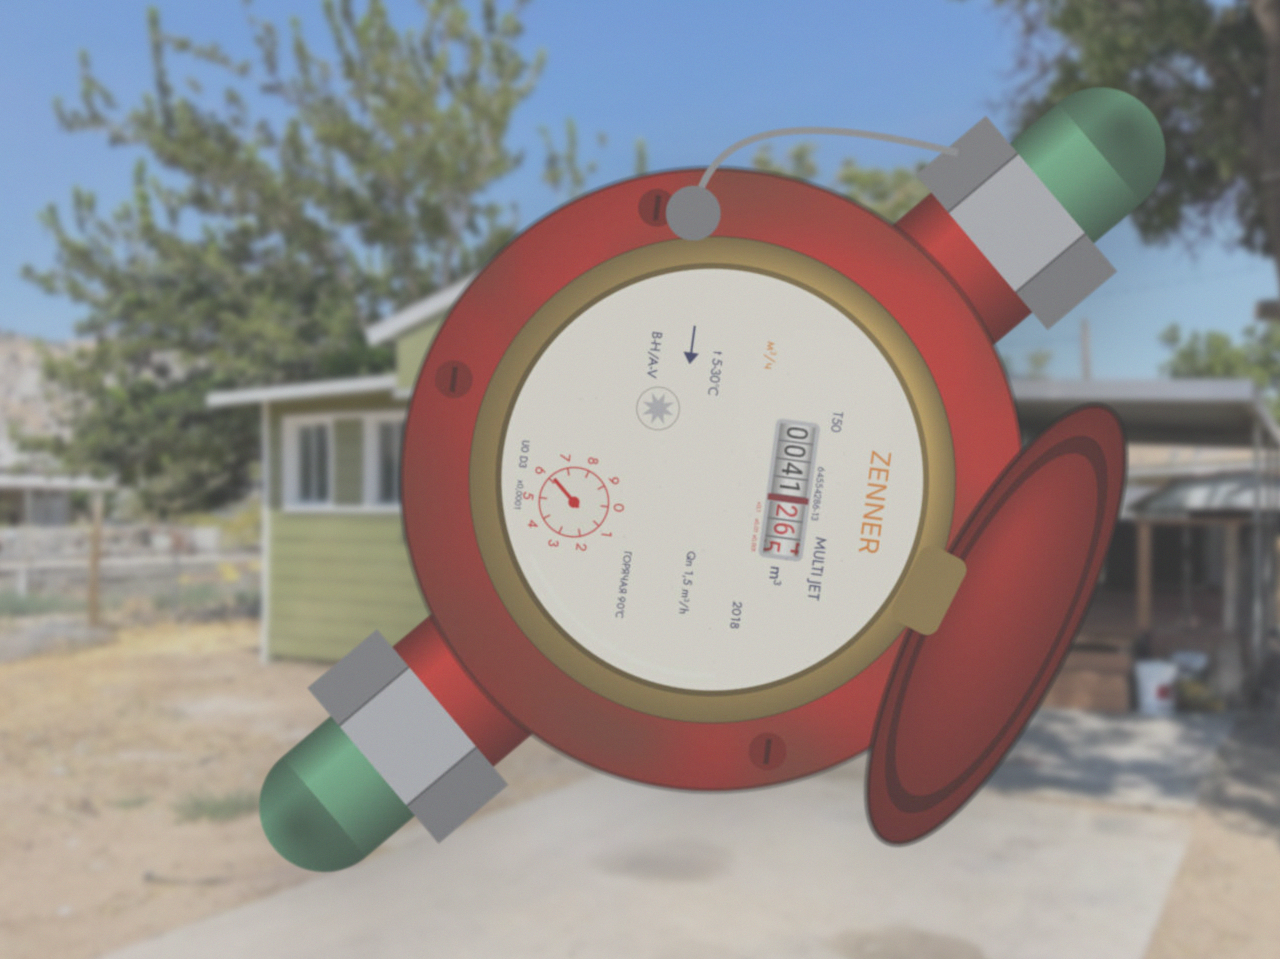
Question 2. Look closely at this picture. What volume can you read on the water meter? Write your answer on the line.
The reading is 41.2646 m³
